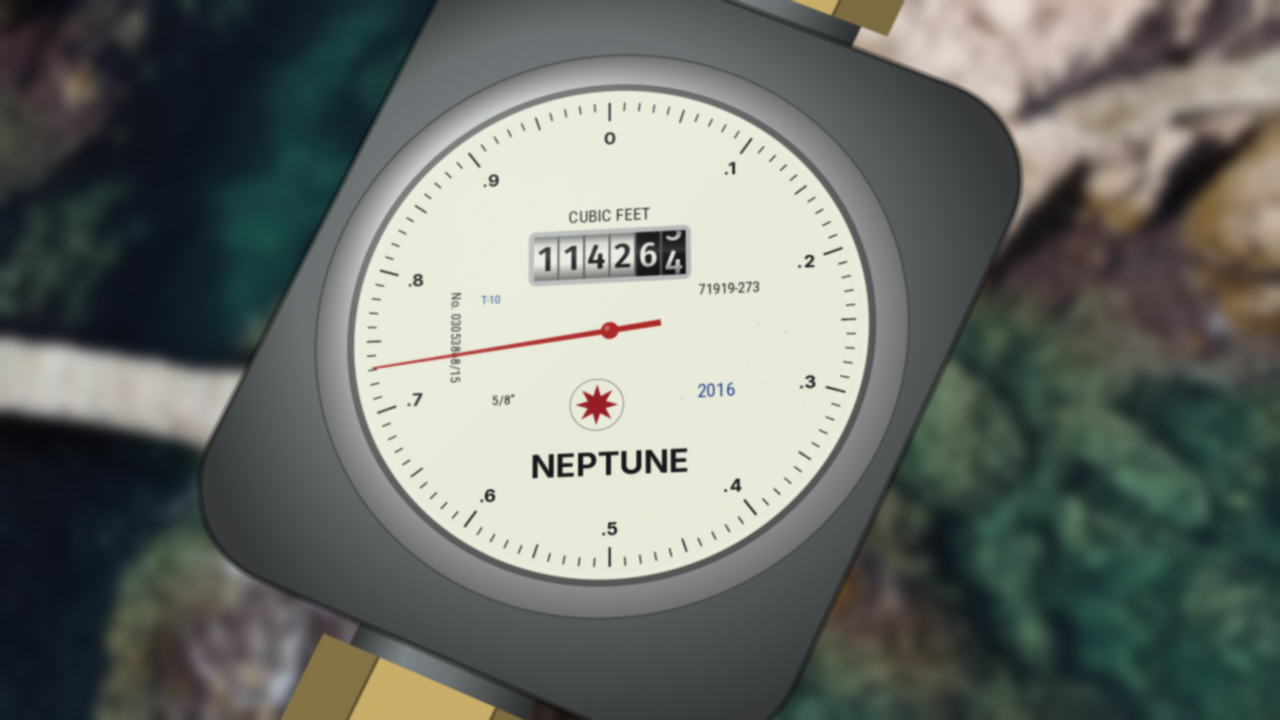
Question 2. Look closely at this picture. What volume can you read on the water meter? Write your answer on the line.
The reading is 114263.73 ft³
